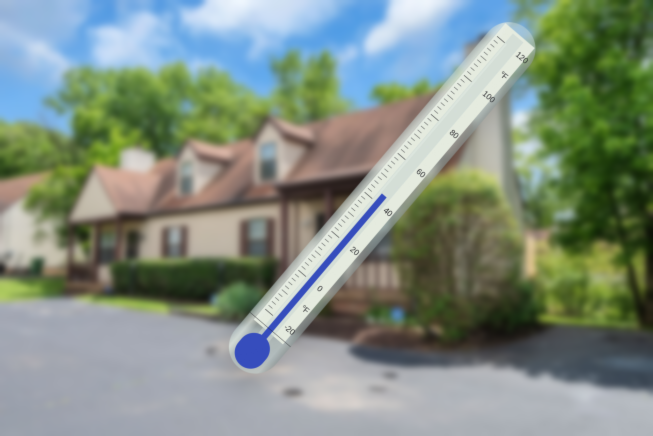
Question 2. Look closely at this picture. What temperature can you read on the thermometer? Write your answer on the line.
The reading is 44 °F
